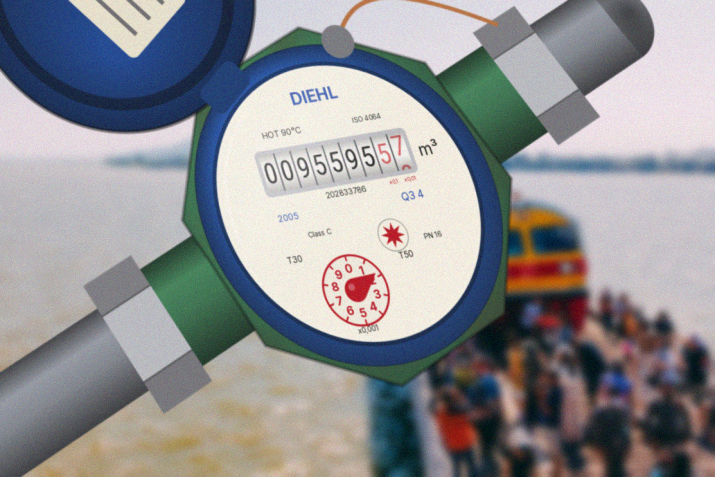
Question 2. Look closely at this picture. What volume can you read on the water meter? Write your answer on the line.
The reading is 95595.571 m³
